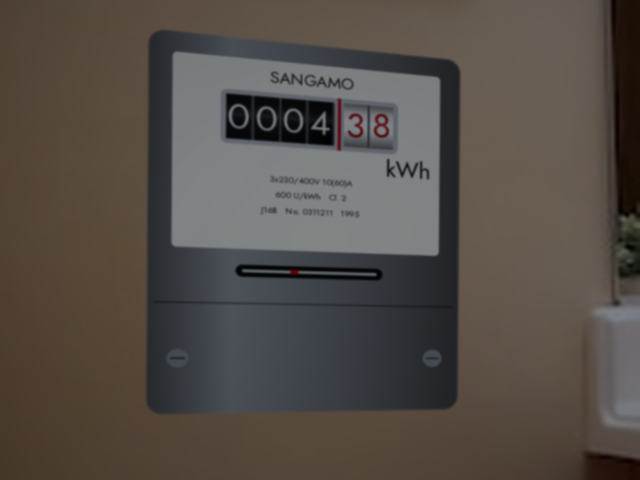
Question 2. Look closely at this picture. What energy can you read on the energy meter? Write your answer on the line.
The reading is 4.38 kWh
